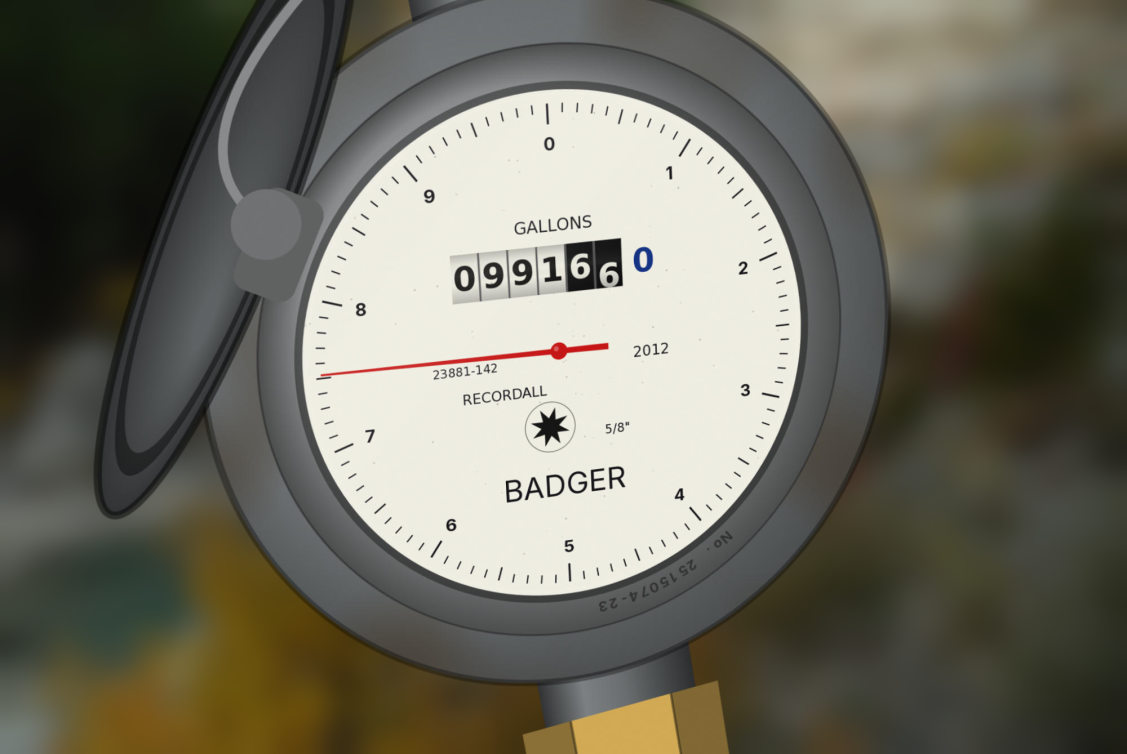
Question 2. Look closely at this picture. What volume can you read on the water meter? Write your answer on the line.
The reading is 991657.5 gal
